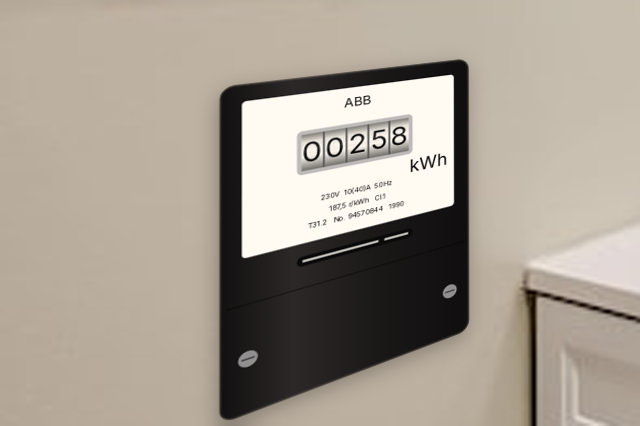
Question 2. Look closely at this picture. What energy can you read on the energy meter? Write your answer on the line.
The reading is 258 kWh
